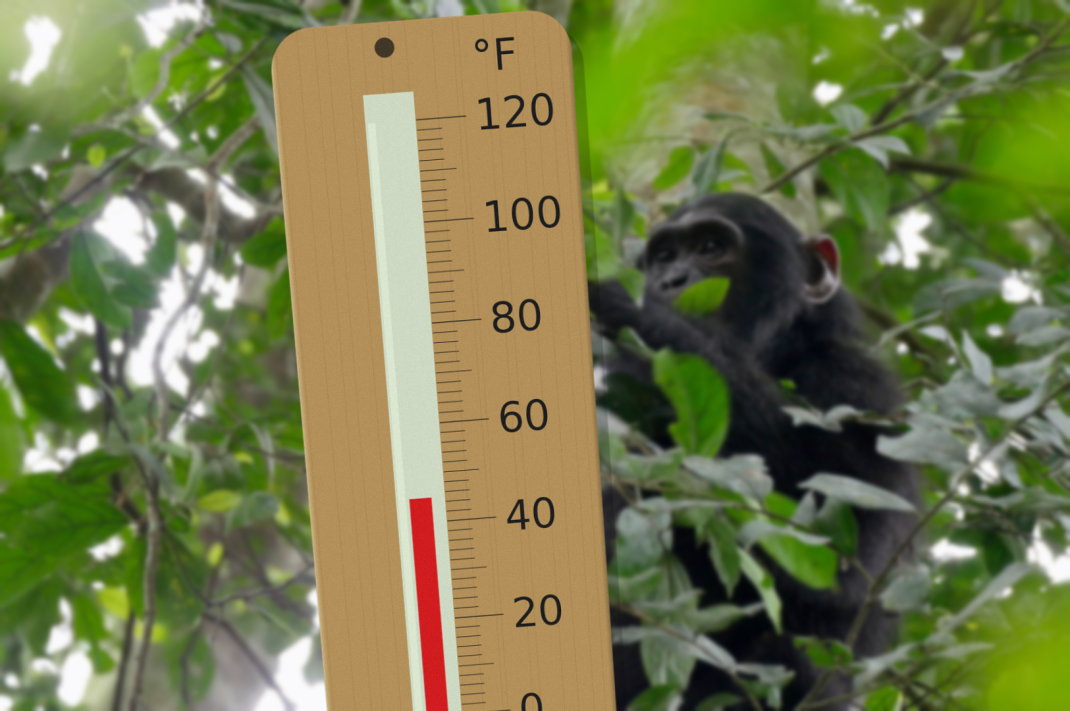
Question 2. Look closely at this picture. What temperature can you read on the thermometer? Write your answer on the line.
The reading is 45 °F
